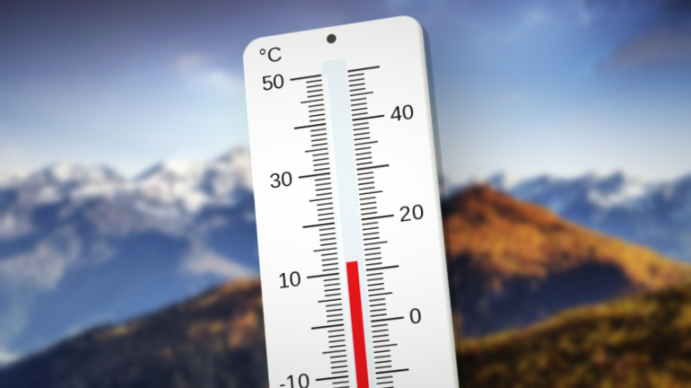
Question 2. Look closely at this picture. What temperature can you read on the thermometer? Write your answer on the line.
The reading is 12 °C
